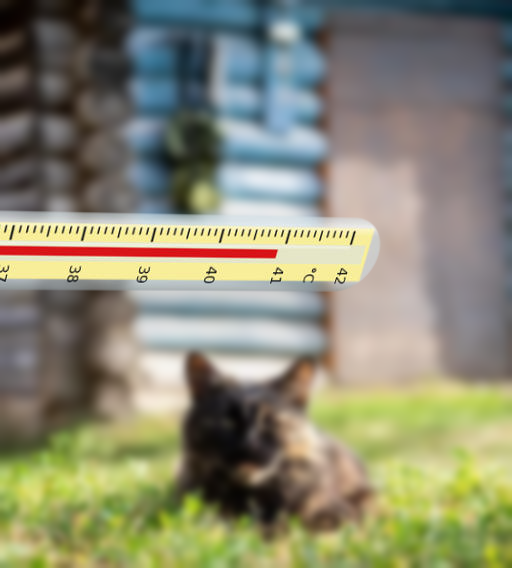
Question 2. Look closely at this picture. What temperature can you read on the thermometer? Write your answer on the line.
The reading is 40.9 °C
